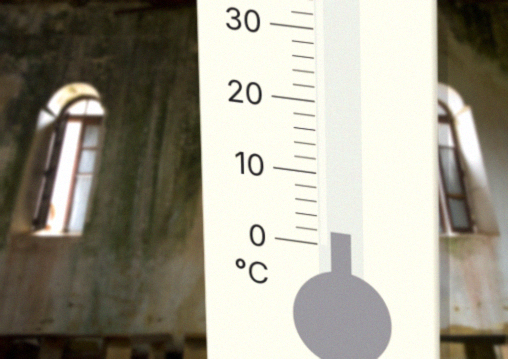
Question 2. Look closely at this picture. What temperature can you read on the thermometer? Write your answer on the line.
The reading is 2 °C
